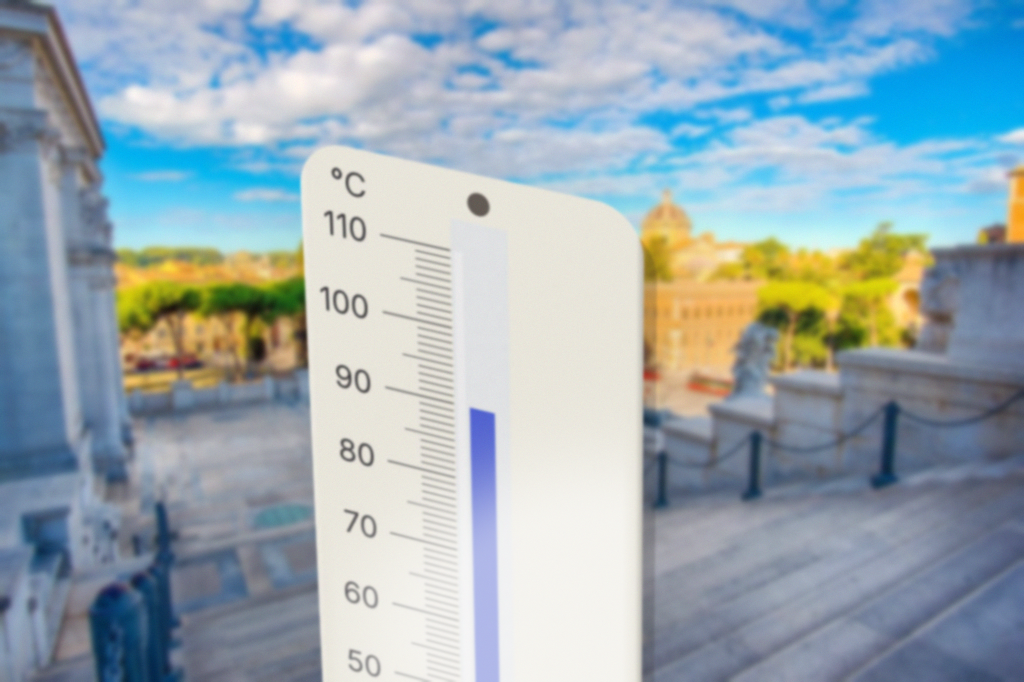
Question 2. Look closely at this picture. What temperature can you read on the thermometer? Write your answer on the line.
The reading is 90 °C
